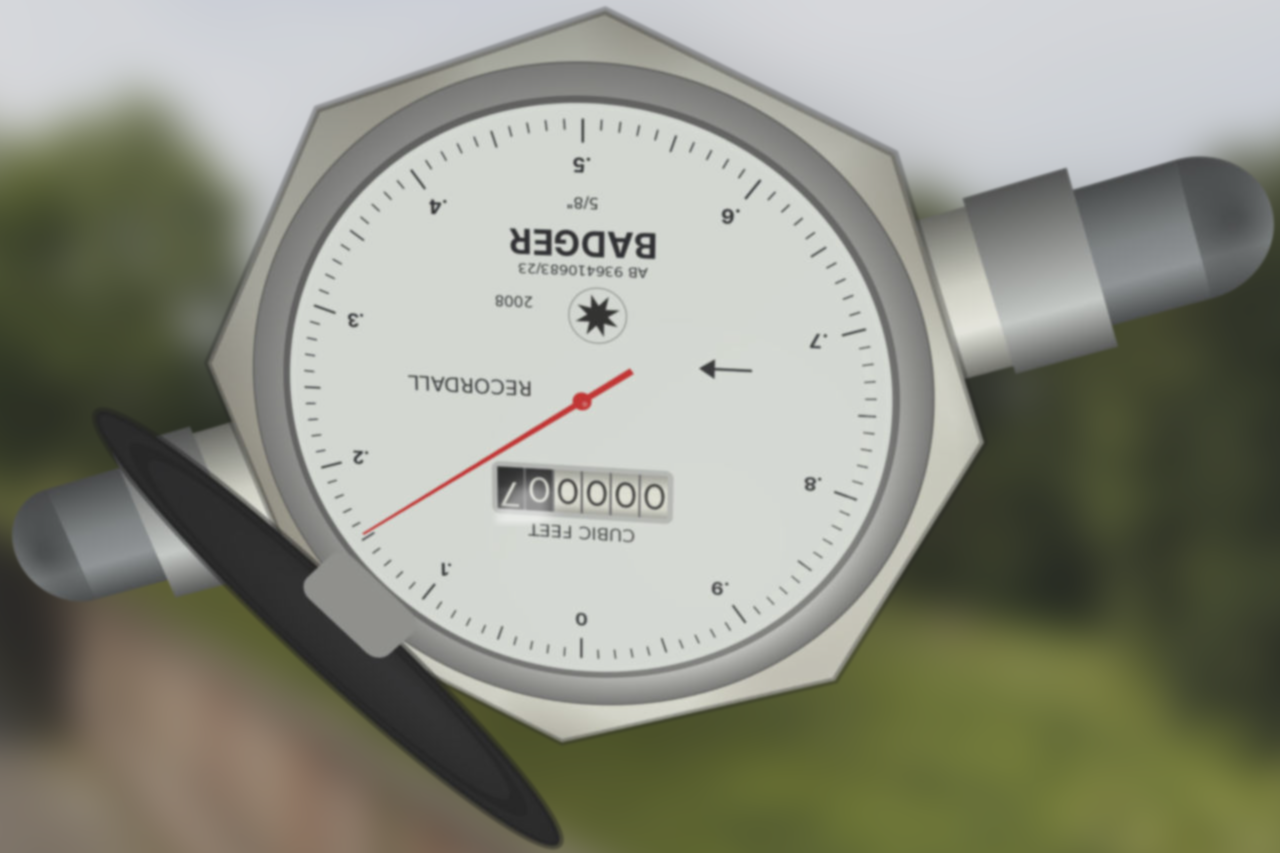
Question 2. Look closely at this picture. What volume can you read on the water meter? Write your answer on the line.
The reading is 7.15 ft³
